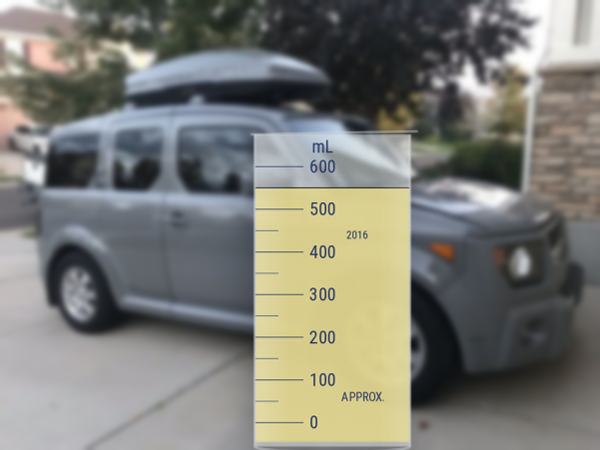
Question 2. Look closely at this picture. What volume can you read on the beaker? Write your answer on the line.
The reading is 550 mL
